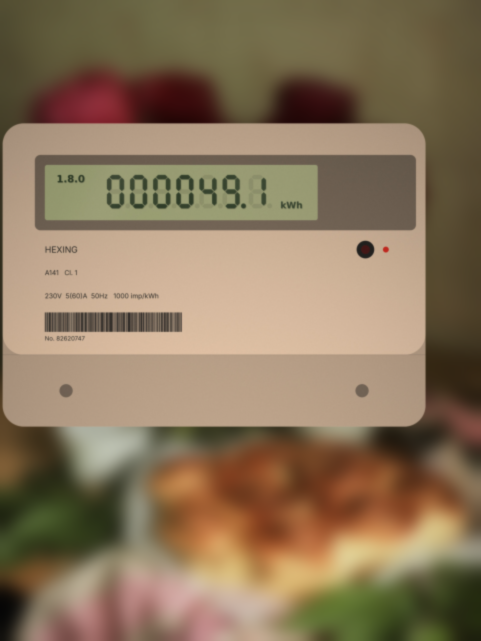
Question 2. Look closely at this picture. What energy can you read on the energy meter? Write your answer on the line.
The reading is 49.1 kWh
